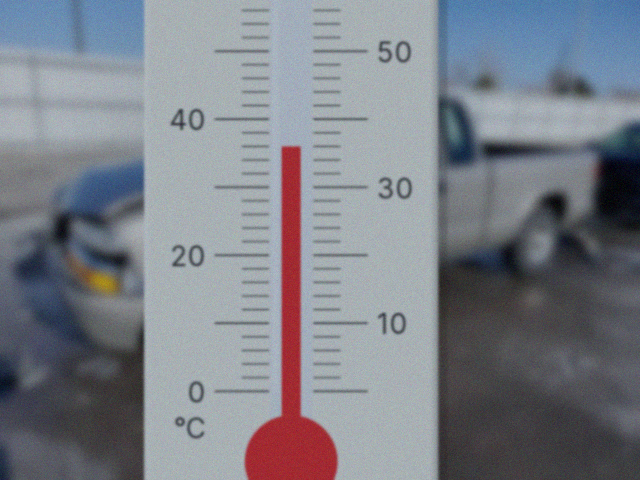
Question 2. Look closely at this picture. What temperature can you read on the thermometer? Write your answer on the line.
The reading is 36 °C
